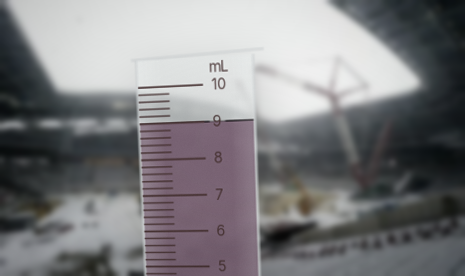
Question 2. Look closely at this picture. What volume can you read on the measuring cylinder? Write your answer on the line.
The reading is 9 mL
